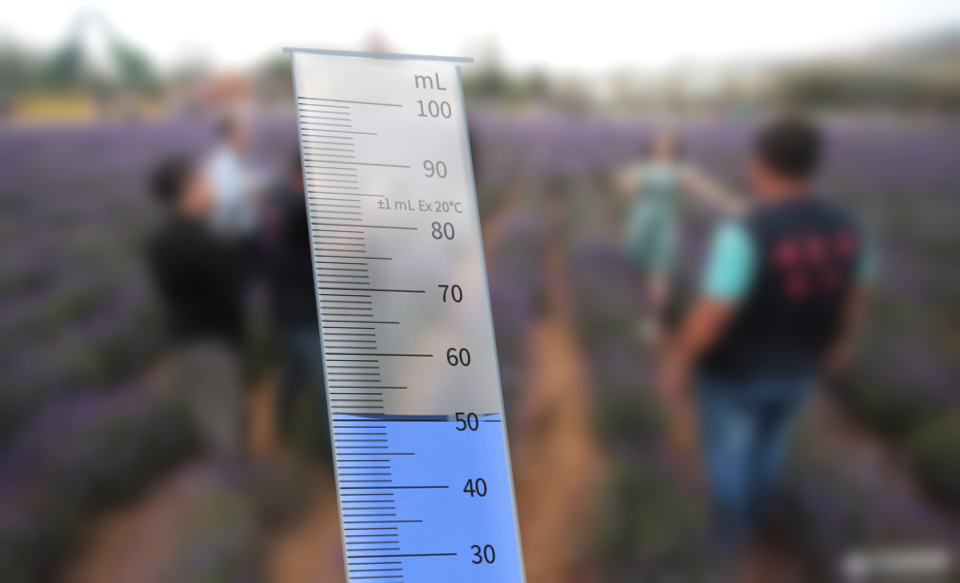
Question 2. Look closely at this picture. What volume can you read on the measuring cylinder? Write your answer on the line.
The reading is 50 mL
